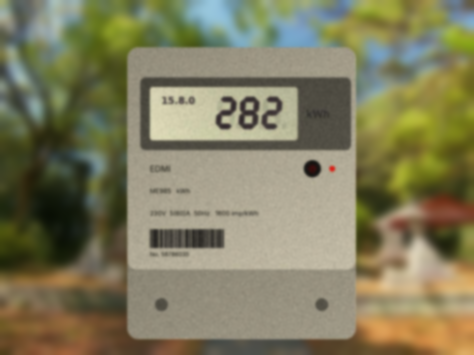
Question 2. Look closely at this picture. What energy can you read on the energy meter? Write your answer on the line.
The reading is 282 kWh
